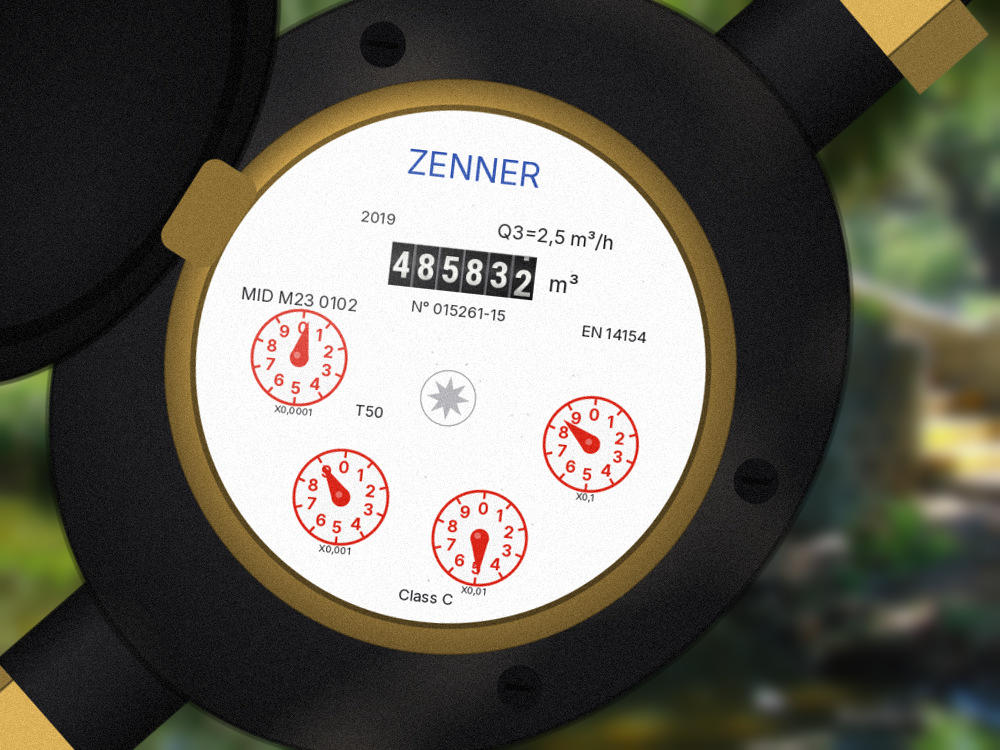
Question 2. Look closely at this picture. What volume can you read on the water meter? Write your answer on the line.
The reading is 485831.8490 m³
